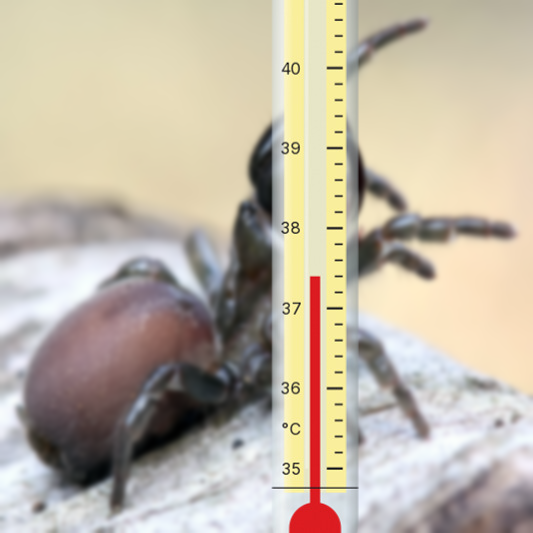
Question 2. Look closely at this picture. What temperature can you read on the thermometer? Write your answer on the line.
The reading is 37.4 °C
